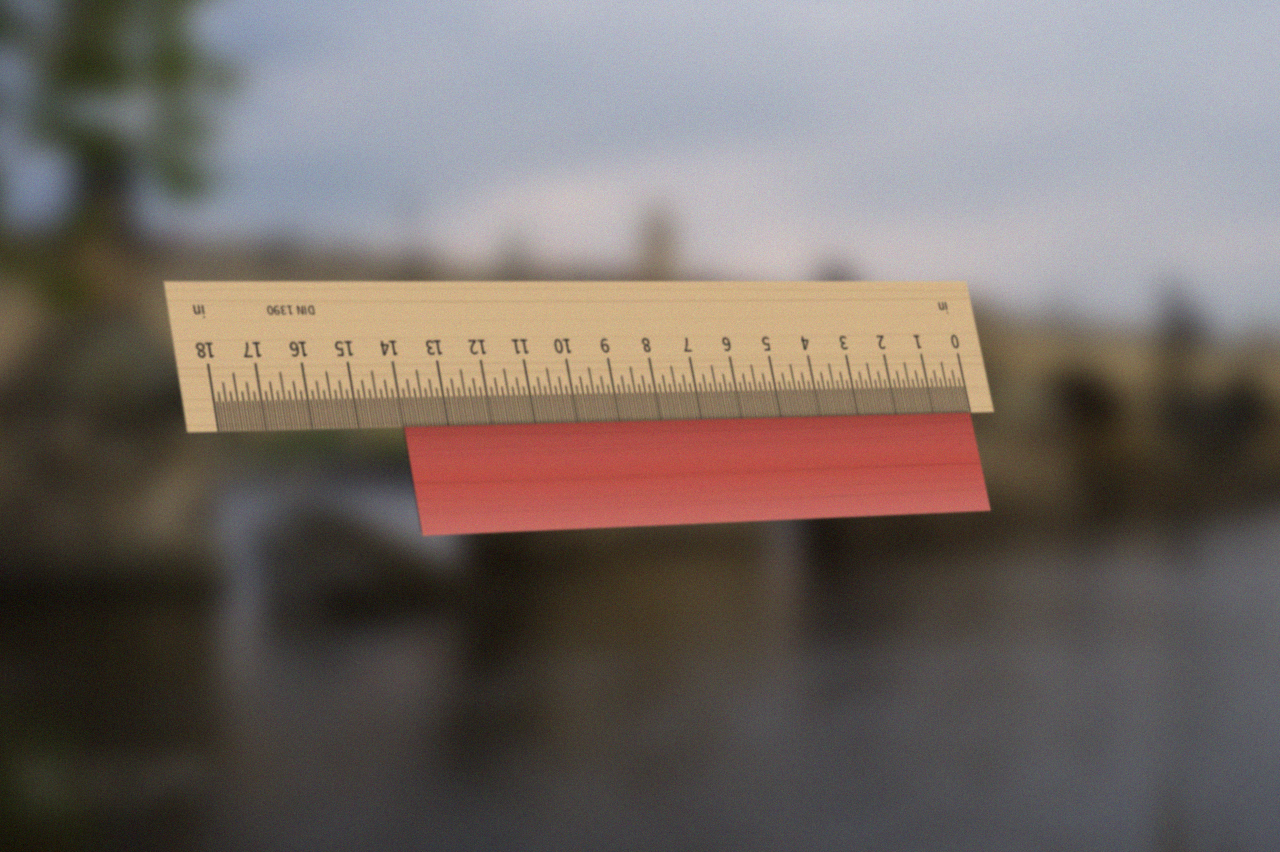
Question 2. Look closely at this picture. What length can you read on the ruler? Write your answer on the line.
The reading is 14 in
